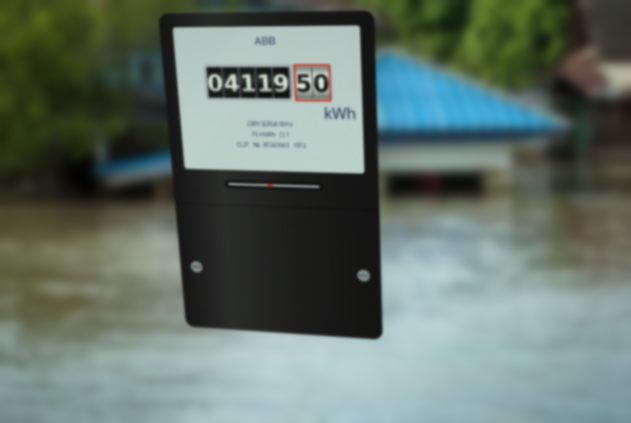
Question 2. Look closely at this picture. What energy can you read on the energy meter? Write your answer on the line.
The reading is 4119.50 kWh
